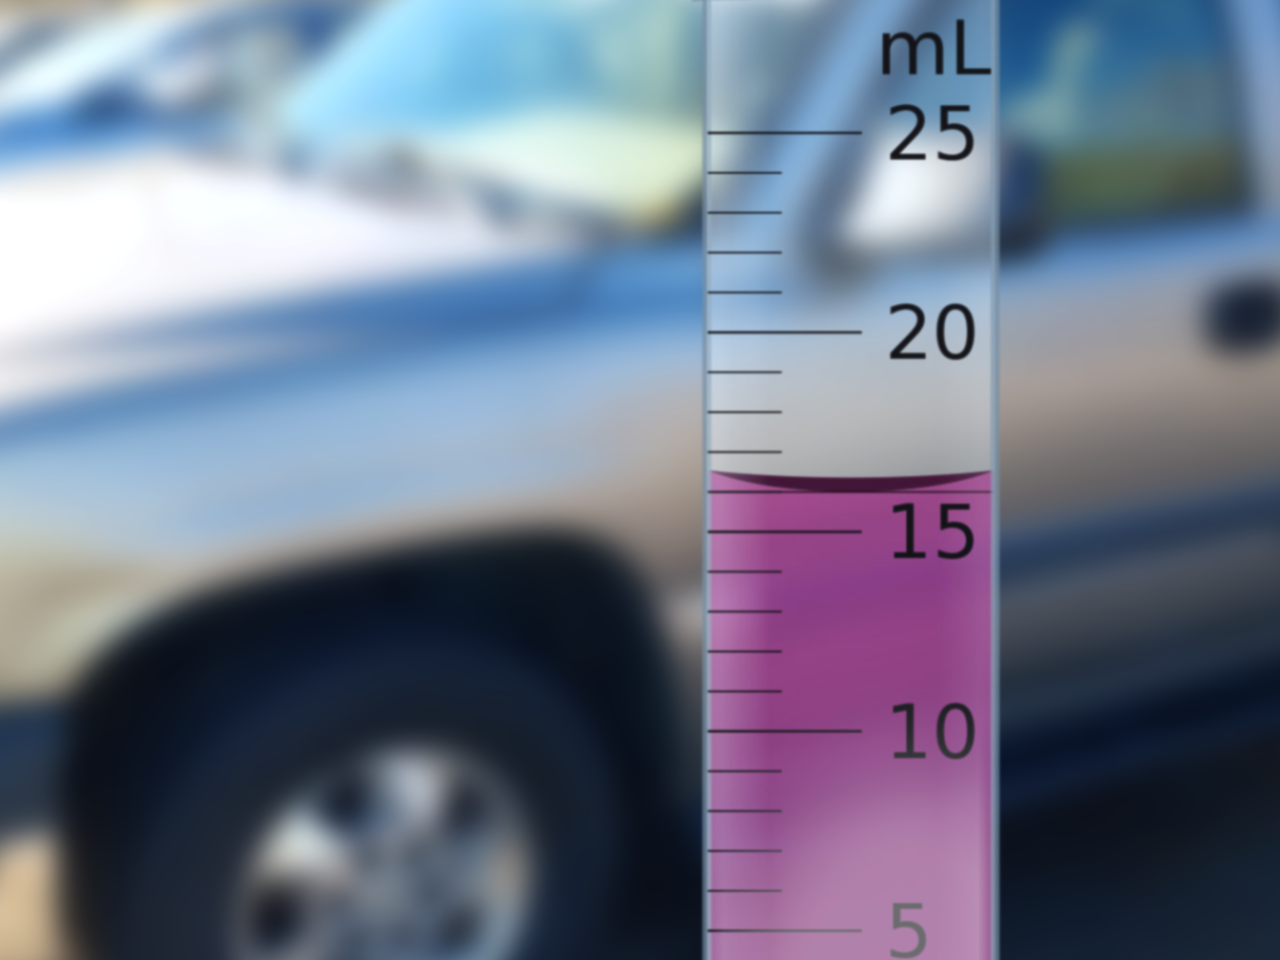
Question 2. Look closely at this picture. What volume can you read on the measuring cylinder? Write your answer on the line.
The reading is 16 mL
